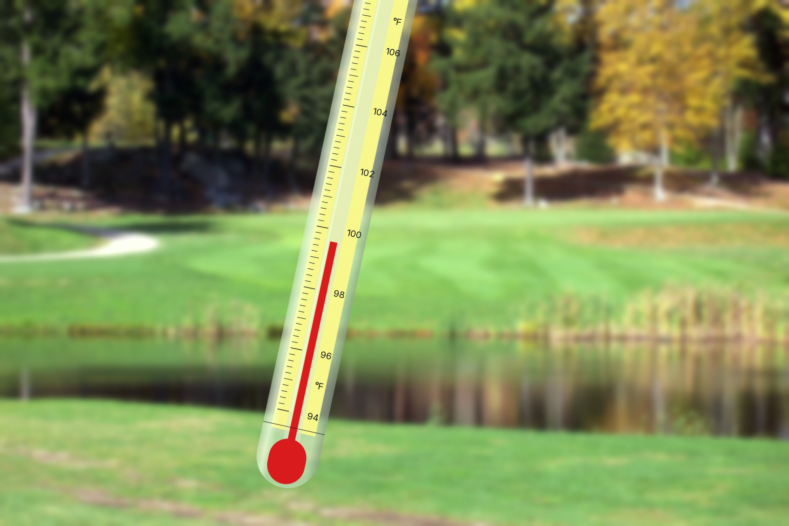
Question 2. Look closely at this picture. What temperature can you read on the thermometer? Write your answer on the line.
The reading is 99.6 °F
